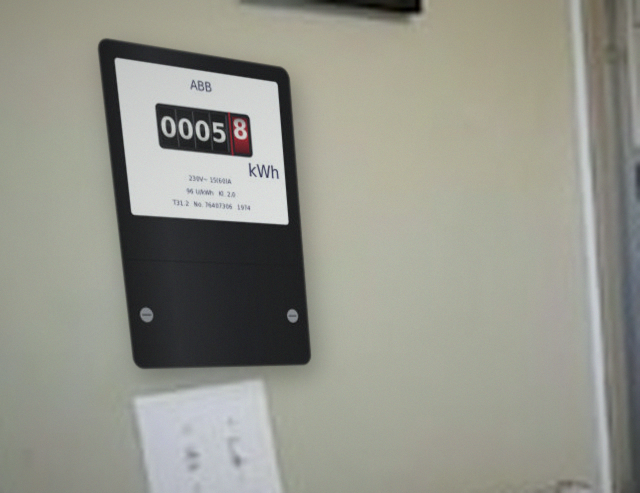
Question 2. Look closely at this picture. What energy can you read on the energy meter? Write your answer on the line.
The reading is 5.8 kWh
